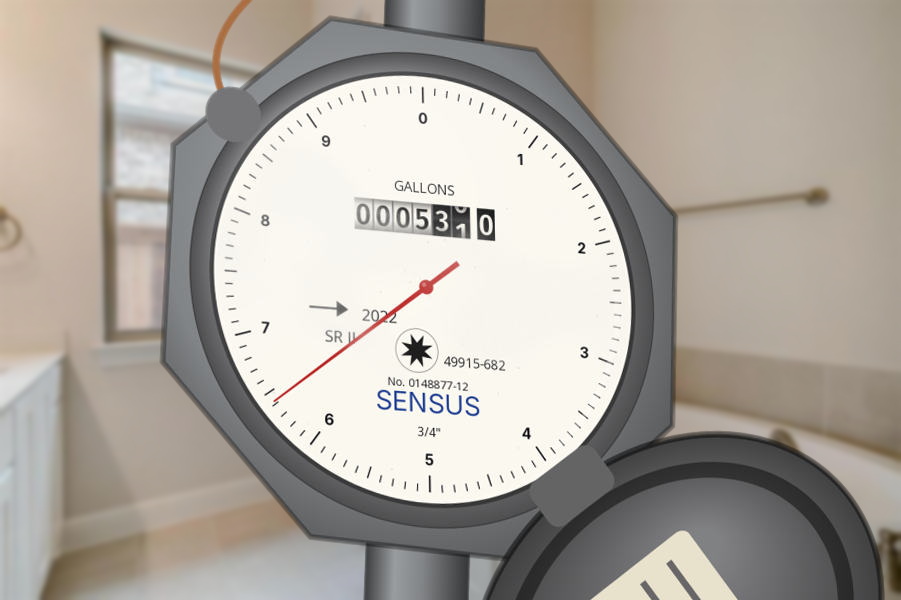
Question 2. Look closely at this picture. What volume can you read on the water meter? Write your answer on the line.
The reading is 5306.4 gal
